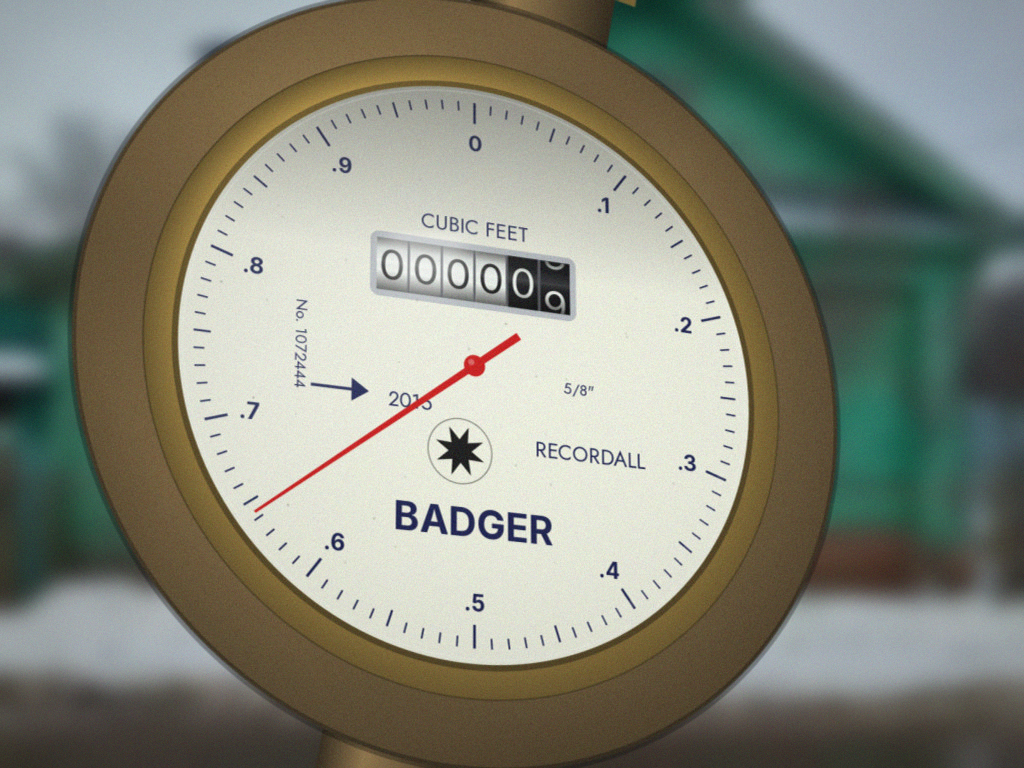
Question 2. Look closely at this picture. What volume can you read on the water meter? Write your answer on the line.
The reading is 8.64 ft³
